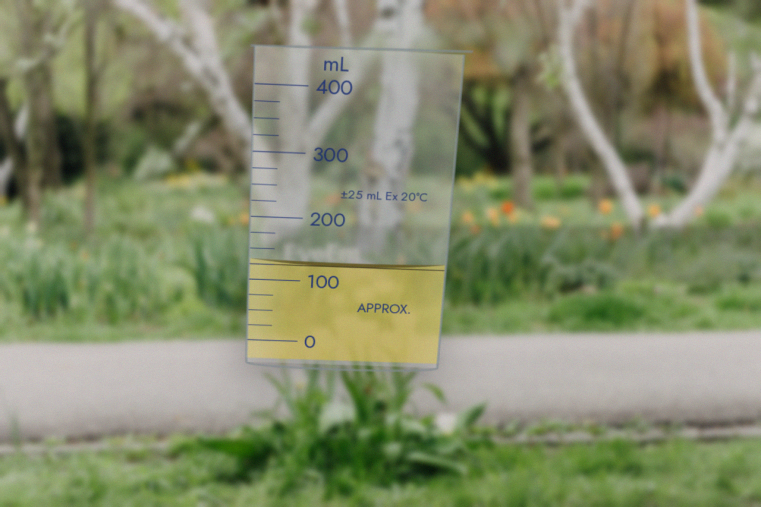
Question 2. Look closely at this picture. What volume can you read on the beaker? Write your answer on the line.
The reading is 125 mL
